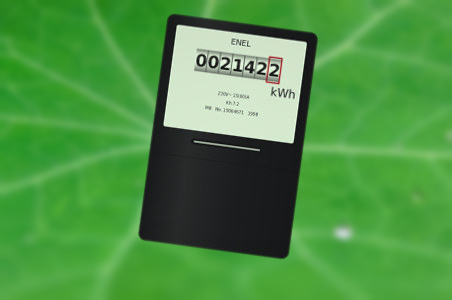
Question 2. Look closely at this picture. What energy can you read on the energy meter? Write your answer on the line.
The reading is 2142.2 kWh
